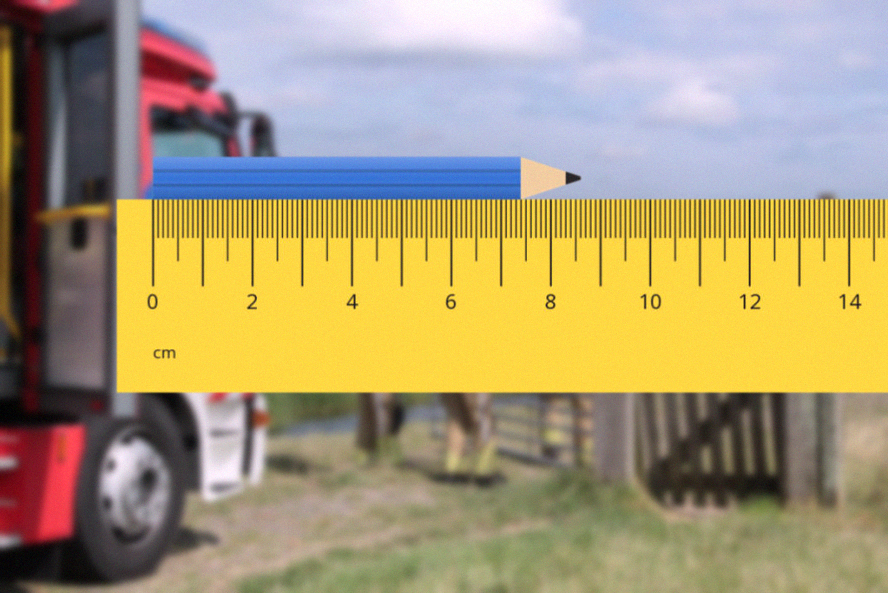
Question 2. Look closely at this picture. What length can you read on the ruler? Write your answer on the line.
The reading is 8.6 cm
